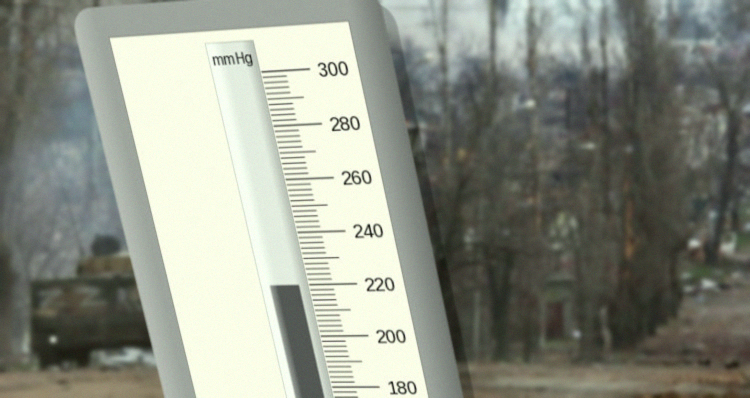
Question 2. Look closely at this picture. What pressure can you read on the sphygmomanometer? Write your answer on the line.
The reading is 220 mmHg
